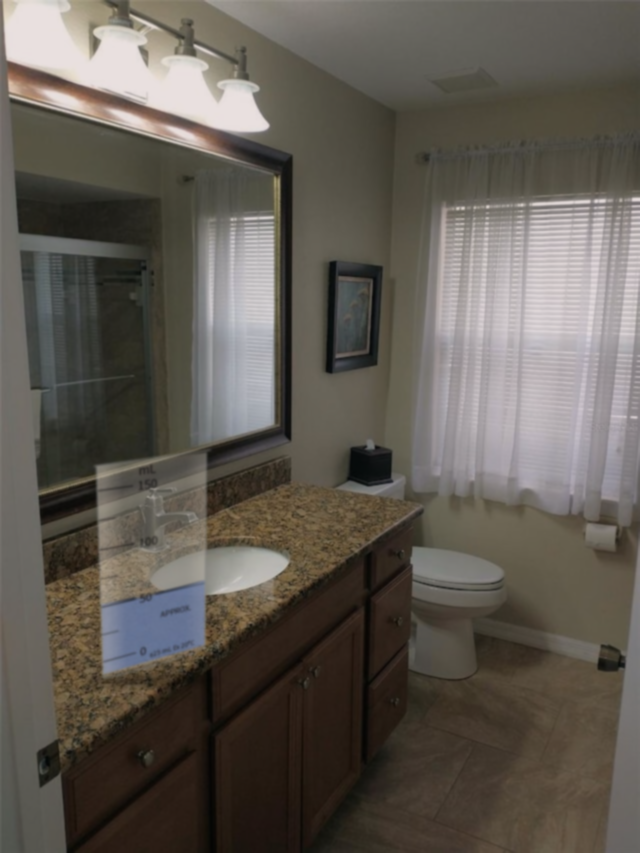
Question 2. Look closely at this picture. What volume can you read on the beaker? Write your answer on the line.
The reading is 50 mL
